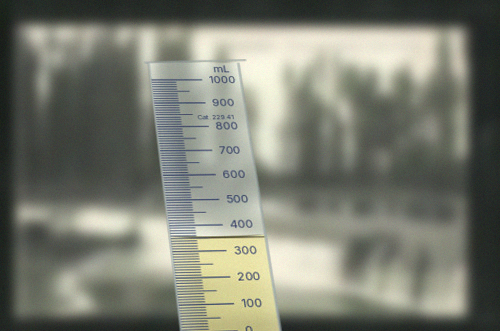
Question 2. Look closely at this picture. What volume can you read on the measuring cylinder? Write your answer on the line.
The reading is 350 mL
